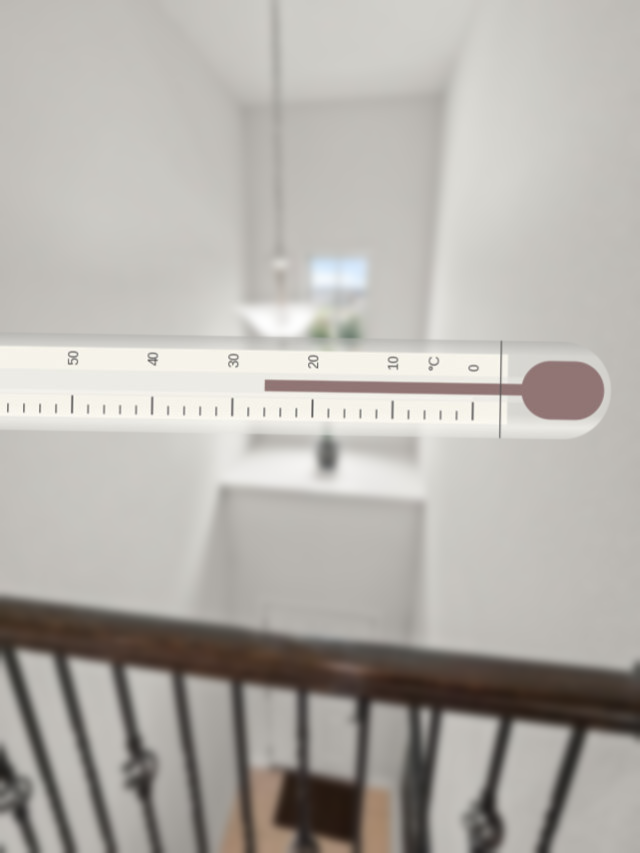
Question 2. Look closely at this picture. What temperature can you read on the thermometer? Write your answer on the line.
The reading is 26 °C
